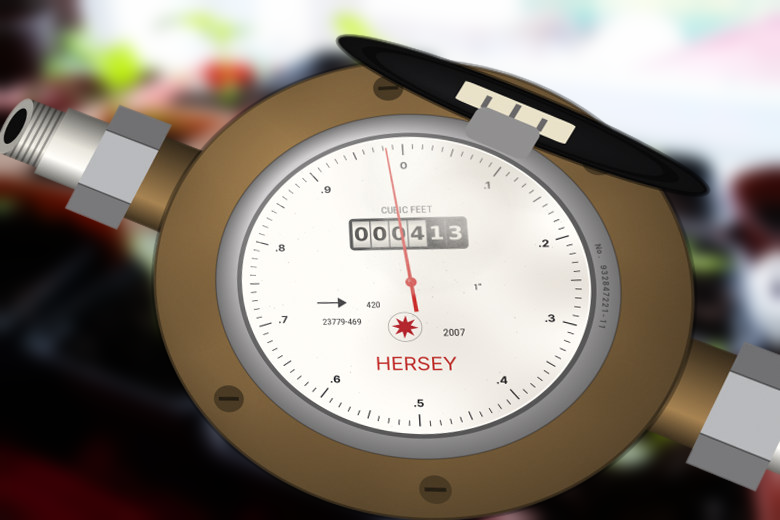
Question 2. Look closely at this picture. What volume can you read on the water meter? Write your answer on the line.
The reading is 412.98 ft³
